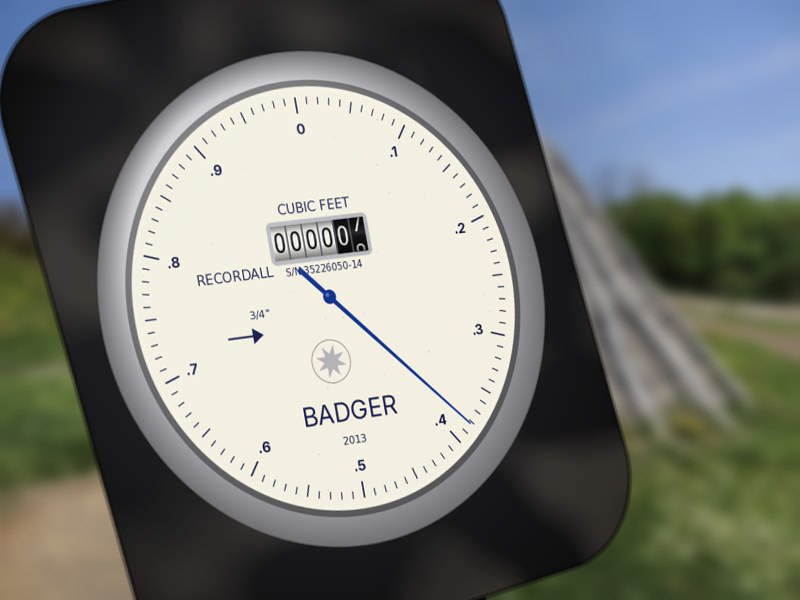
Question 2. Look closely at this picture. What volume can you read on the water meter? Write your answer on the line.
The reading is 7.38 ft³
